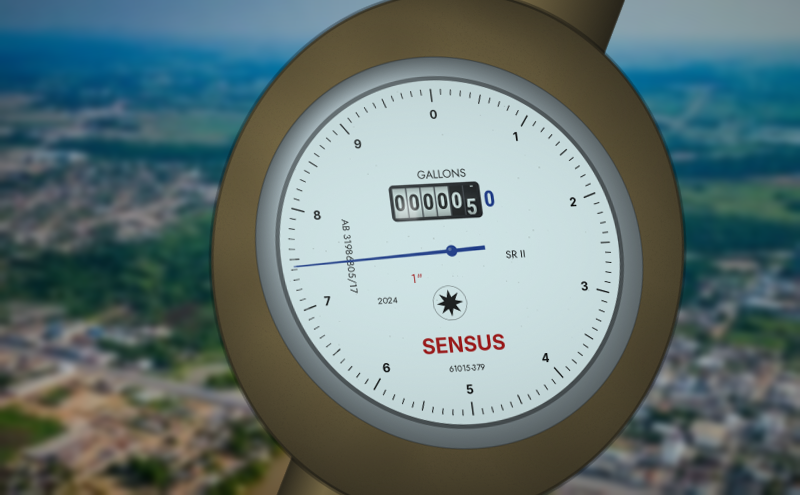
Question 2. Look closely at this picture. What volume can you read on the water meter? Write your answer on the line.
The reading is 47.4 gal
